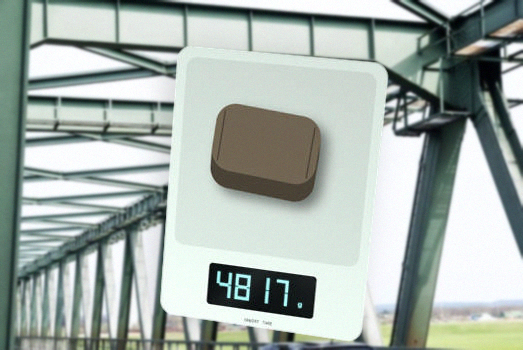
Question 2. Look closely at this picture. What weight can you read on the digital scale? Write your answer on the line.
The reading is 4817 g
